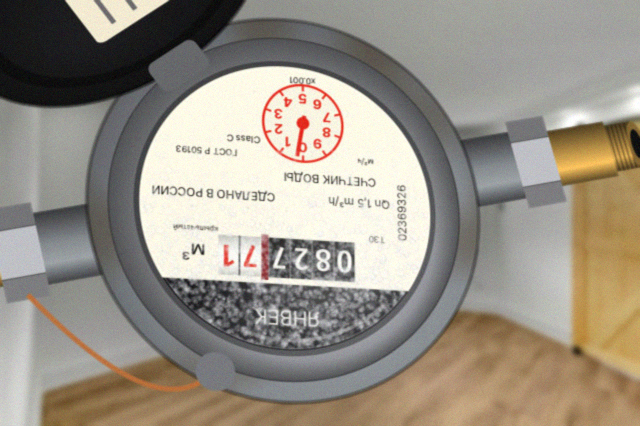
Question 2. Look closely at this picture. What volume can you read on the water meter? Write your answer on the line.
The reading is 827.710 m³
